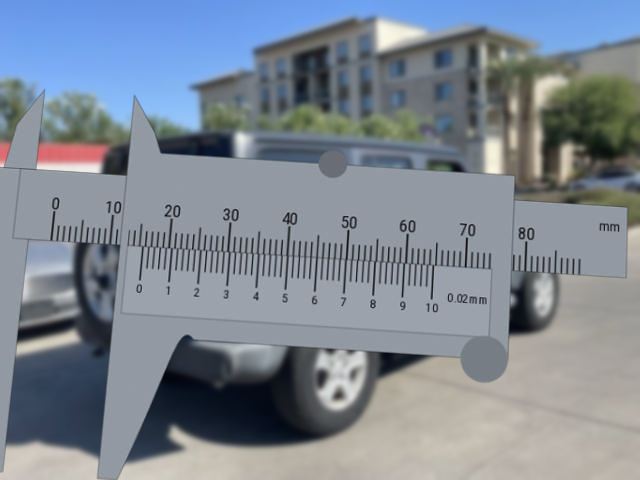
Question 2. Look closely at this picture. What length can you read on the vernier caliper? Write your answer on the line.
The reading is 15.6 mm
